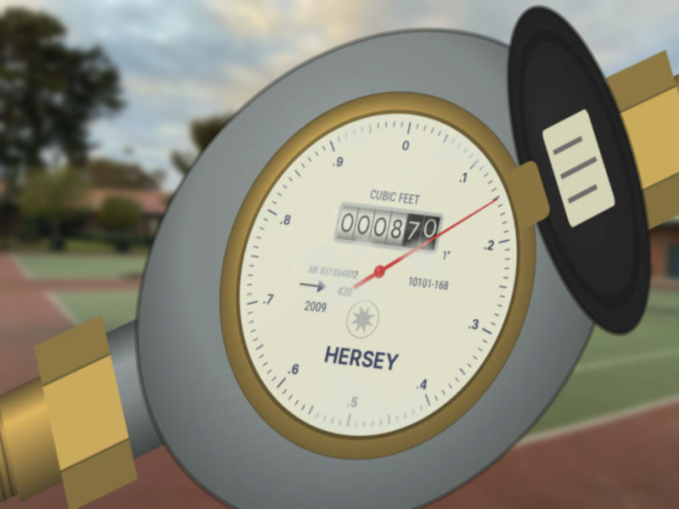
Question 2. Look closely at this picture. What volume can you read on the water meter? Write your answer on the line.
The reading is 870.15 ft³
